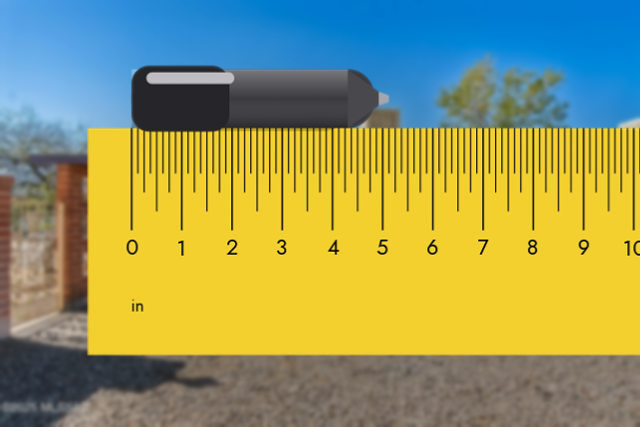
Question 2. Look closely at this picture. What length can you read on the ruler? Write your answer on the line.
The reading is 5.125 in
